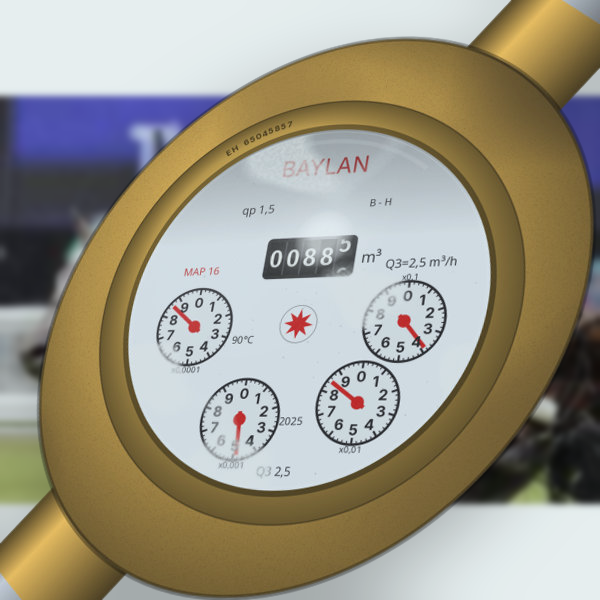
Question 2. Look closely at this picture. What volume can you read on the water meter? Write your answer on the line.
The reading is 885.3848 m³
